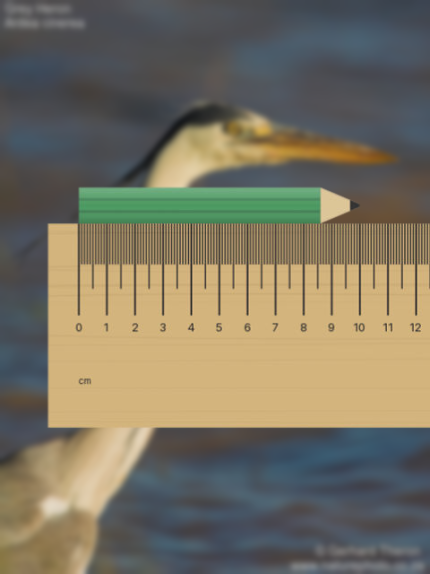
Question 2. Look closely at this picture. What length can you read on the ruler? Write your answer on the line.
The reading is 10 cm
